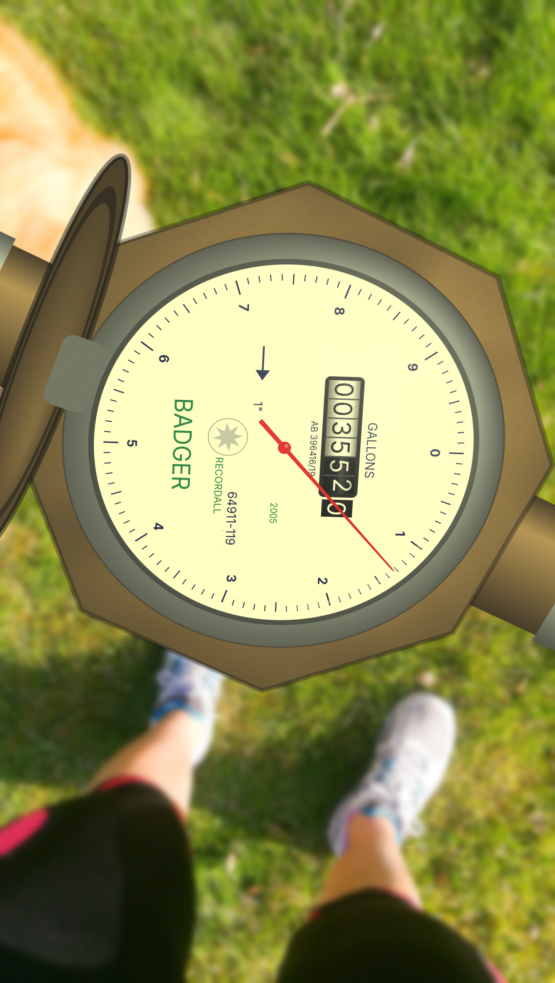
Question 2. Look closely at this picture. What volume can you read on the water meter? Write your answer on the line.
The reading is 35521.3 gal
